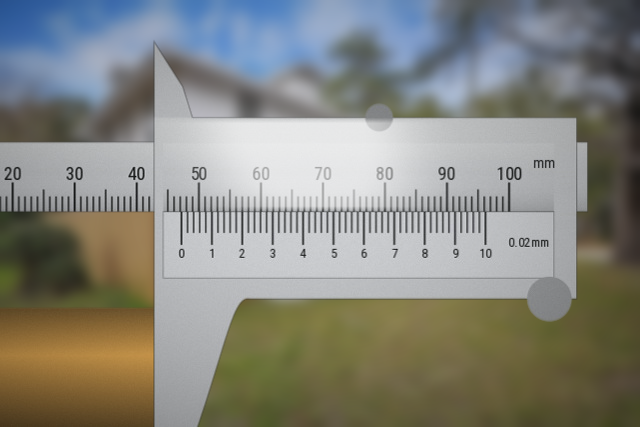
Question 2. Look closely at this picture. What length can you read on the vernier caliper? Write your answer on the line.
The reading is 47.2 mm
